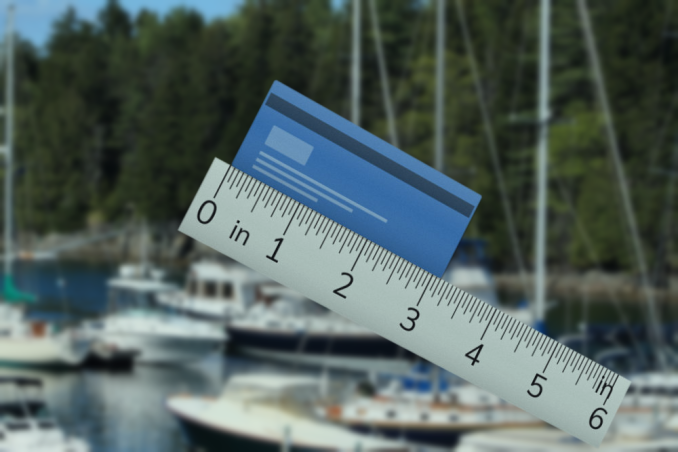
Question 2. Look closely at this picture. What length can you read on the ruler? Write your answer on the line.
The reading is 3.125 in
